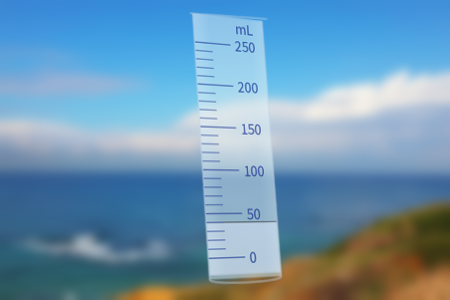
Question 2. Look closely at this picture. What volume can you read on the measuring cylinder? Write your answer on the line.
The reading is 40 mL
